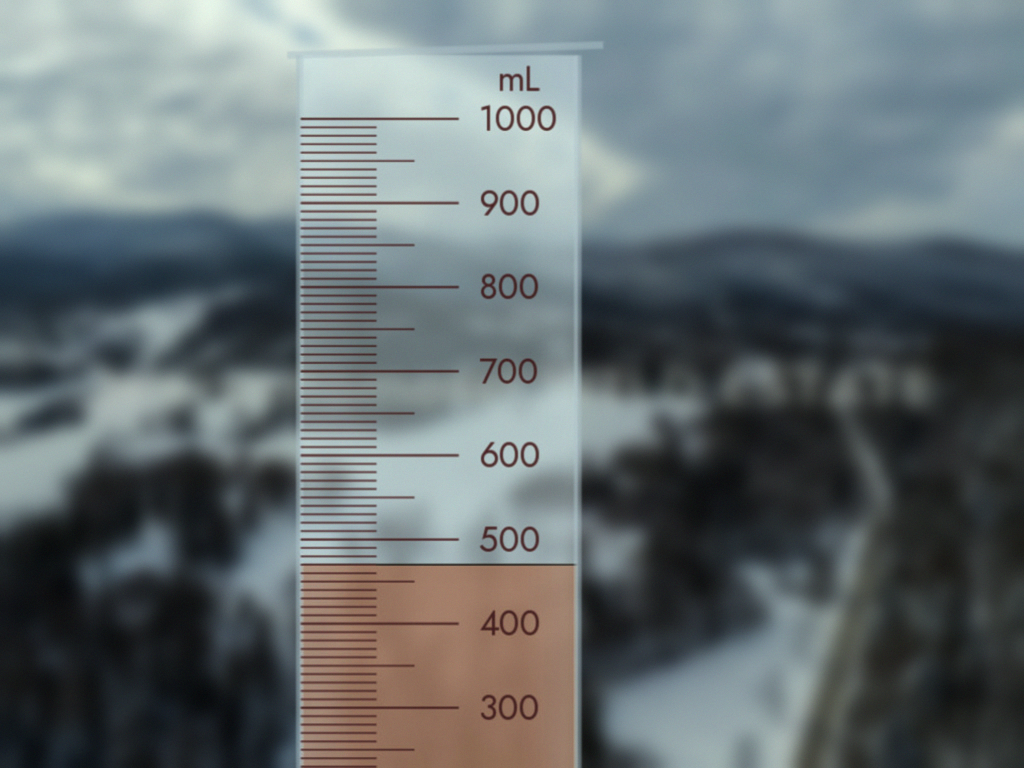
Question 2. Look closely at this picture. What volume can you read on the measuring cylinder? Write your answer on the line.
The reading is 470 mL
